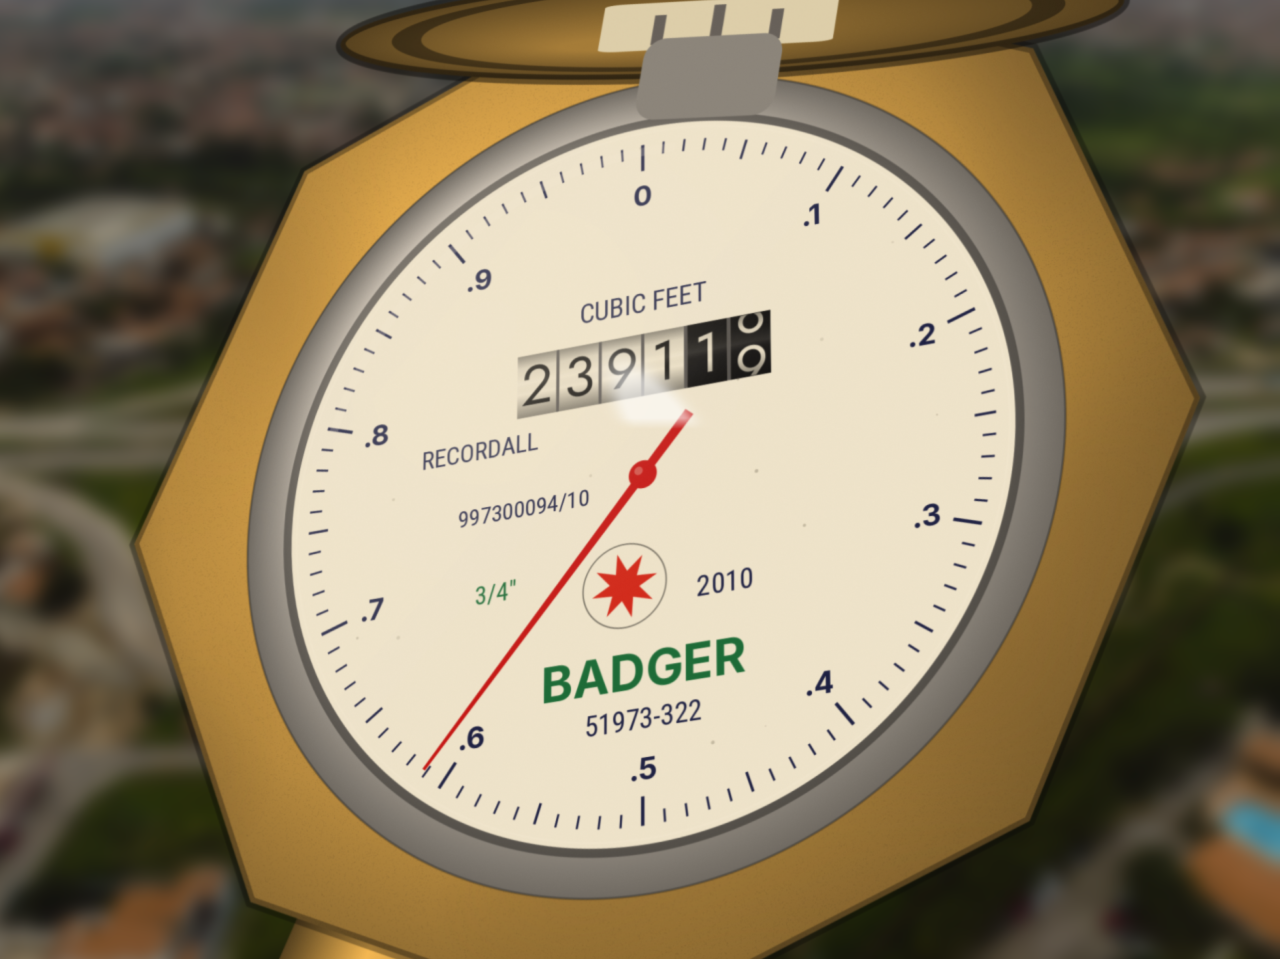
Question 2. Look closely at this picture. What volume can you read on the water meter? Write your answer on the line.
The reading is 239118.61 ft³
